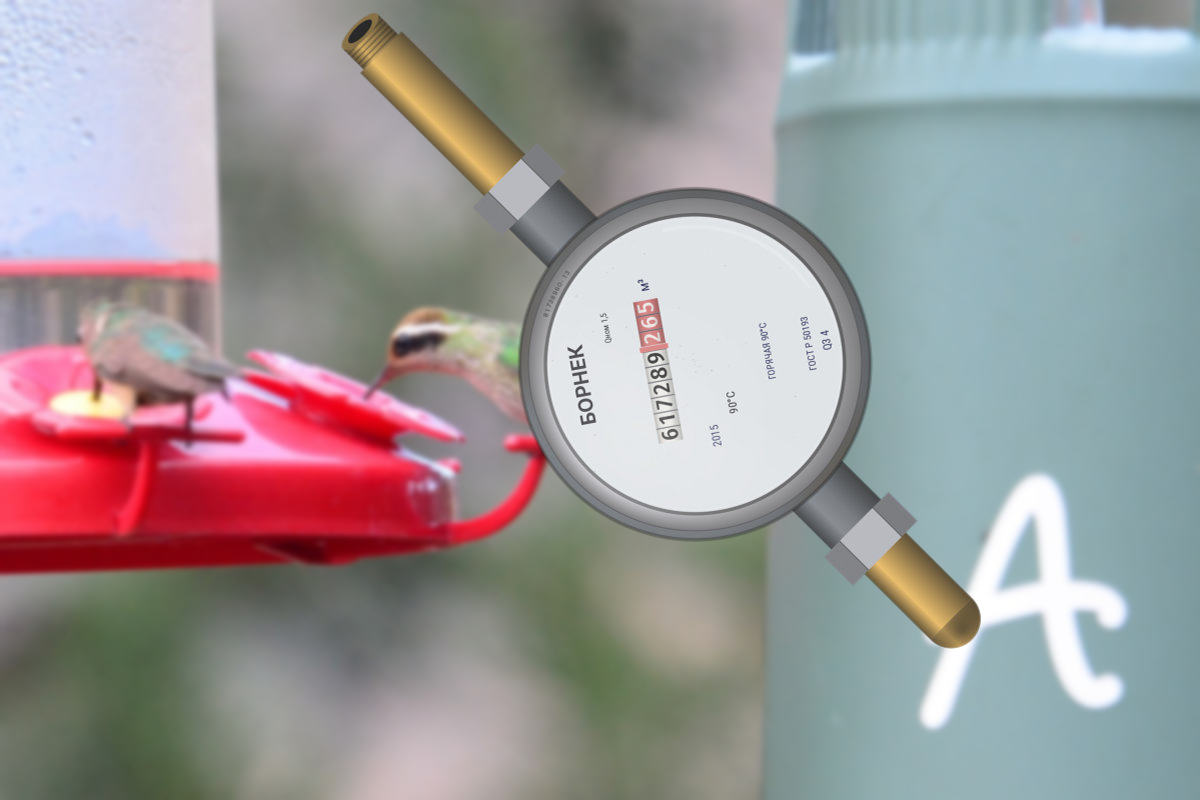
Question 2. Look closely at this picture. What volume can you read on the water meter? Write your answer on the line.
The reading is 617289.265 m³
